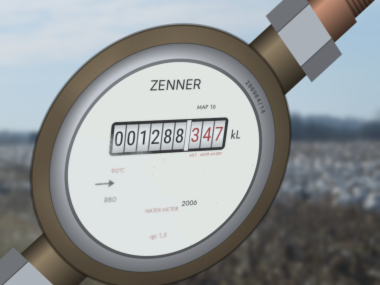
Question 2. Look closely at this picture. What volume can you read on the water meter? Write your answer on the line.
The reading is 1288.347 kL
